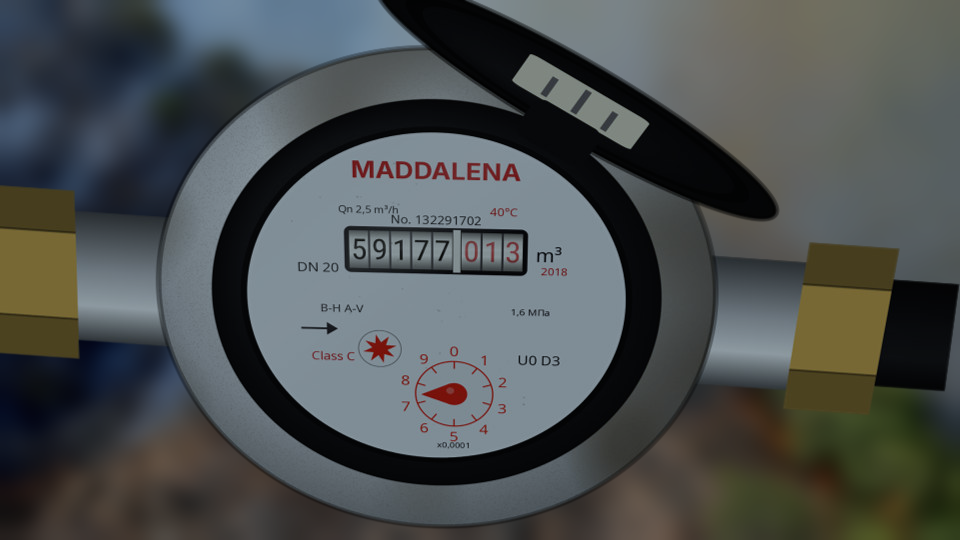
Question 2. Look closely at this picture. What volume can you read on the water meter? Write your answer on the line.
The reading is 59177.0137 m³
